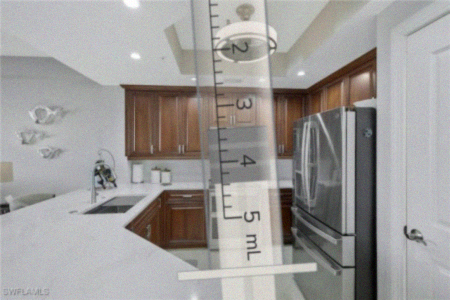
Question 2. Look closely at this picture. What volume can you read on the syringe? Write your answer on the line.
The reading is 3.4 mL
